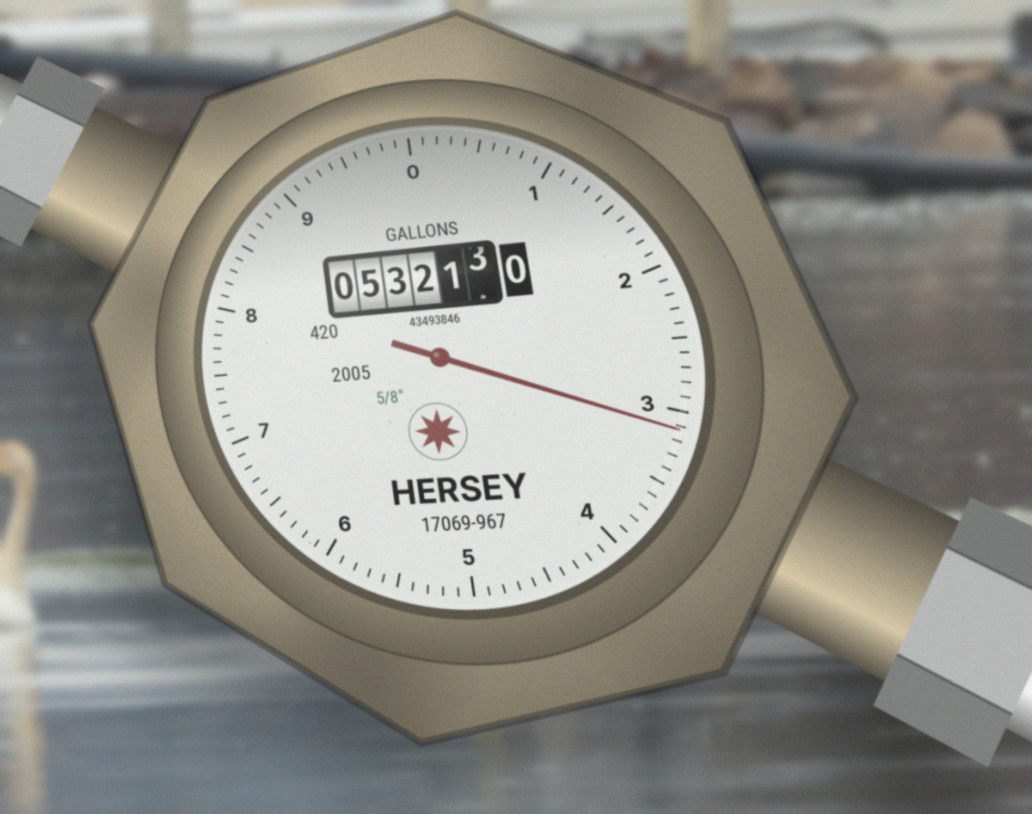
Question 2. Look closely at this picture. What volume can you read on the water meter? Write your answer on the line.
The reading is 532133.1 gal
